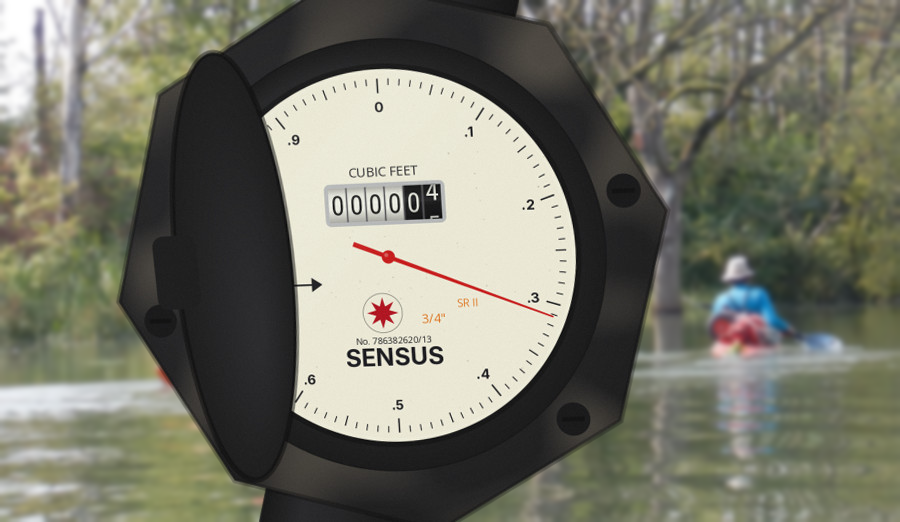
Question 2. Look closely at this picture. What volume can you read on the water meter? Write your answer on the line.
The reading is 4.31 ft³
